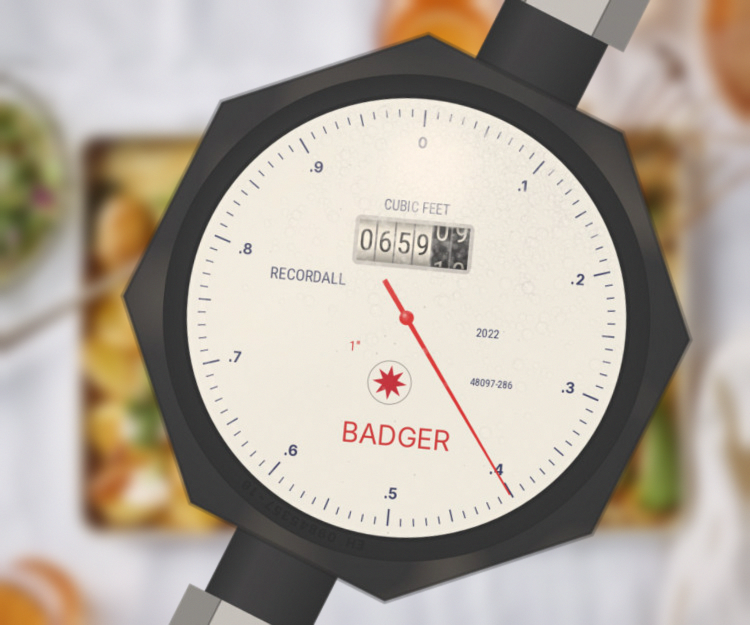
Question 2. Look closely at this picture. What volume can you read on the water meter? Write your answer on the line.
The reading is 65909.40 ft³
